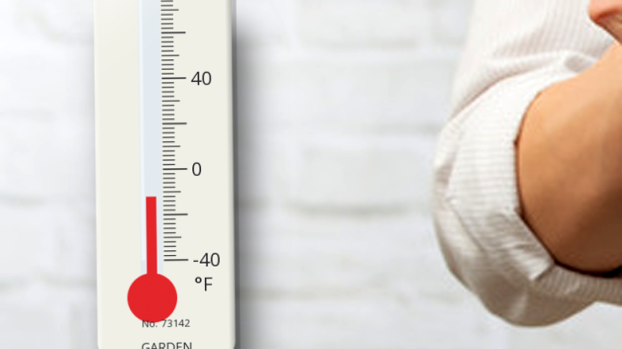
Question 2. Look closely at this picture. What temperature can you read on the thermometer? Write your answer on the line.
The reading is -12 °F
